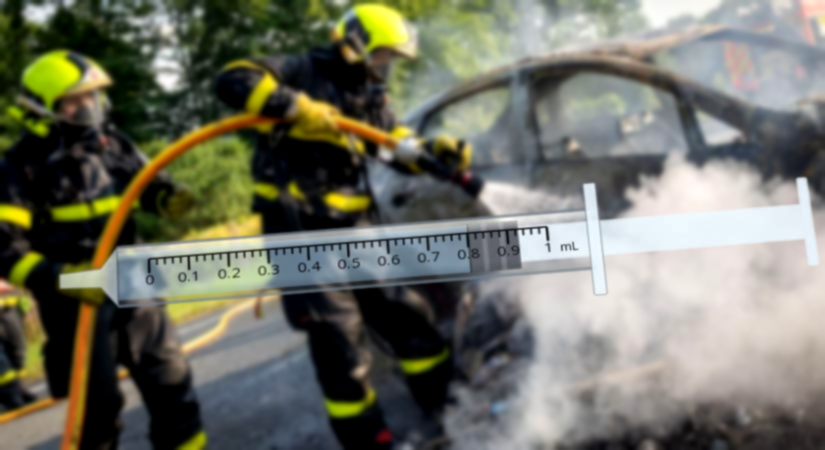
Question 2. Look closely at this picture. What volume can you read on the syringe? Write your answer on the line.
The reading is 0.8 mL
